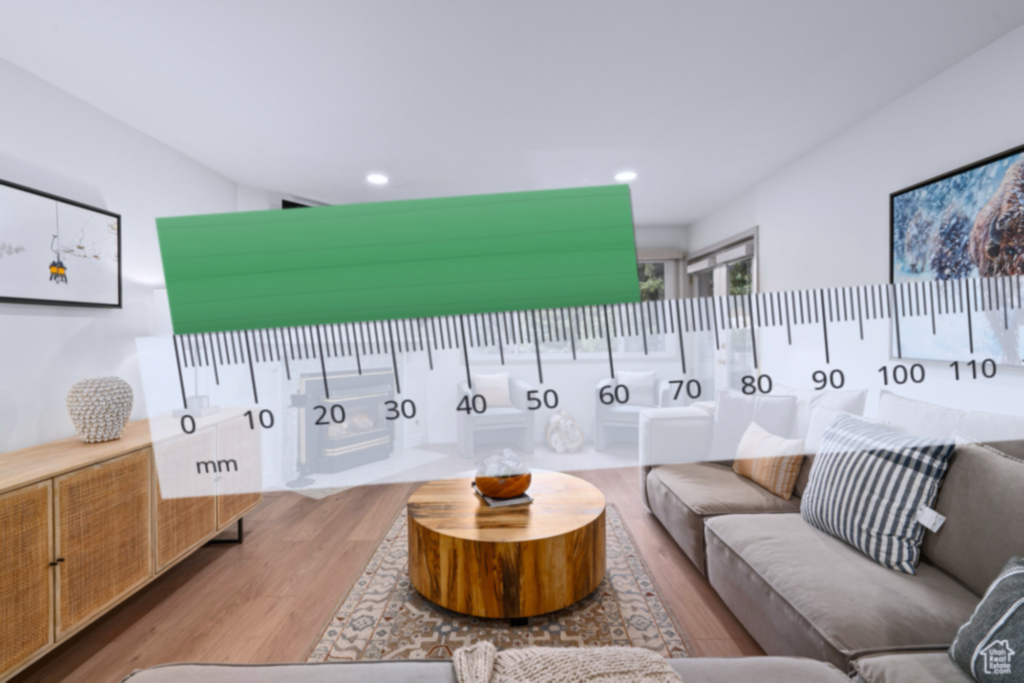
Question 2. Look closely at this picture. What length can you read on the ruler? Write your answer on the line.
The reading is 65 mm
